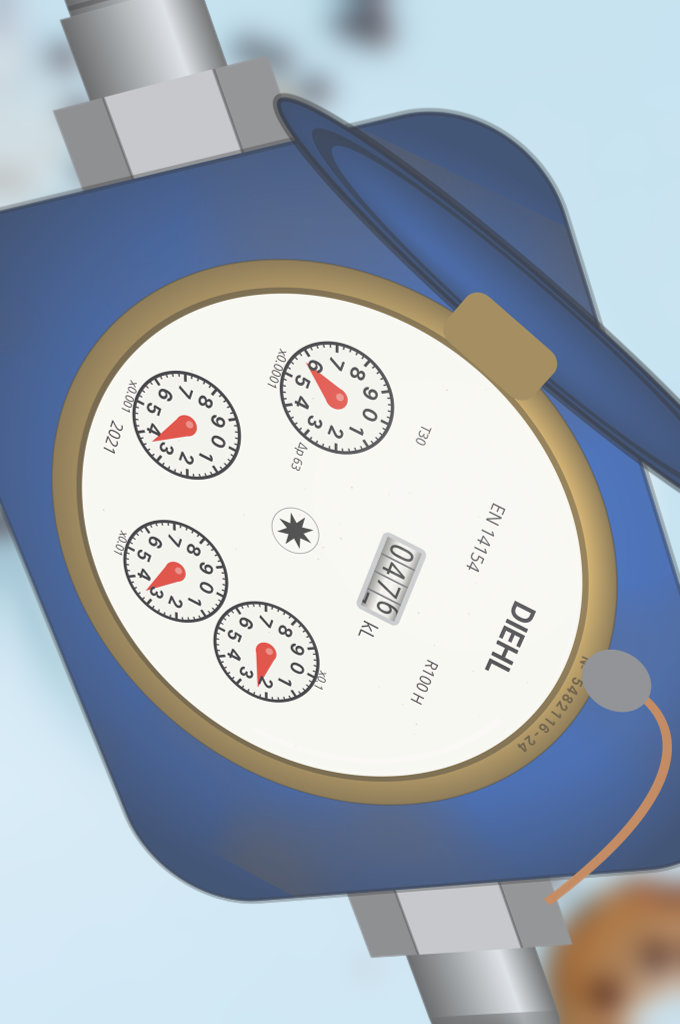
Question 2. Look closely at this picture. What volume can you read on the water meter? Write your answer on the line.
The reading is 476.2335 kL
